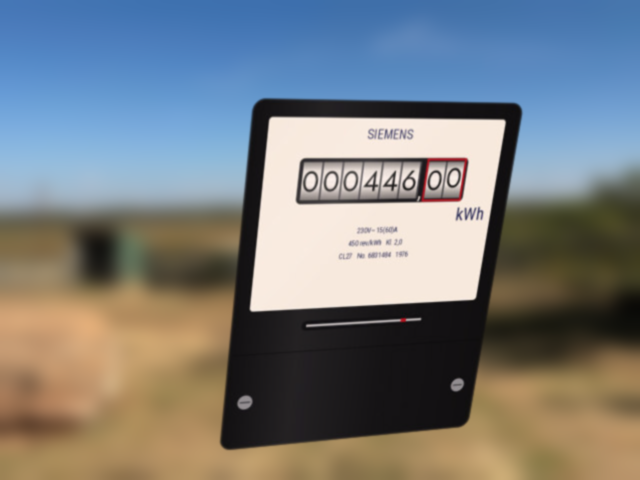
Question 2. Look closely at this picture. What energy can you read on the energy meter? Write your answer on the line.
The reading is 446.00 kWh
